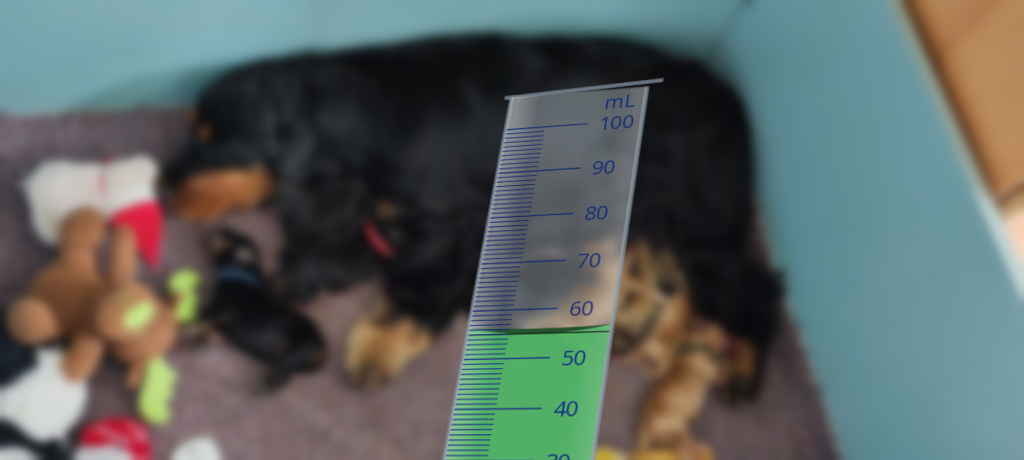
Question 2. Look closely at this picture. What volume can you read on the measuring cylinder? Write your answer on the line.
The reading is 55 mL
